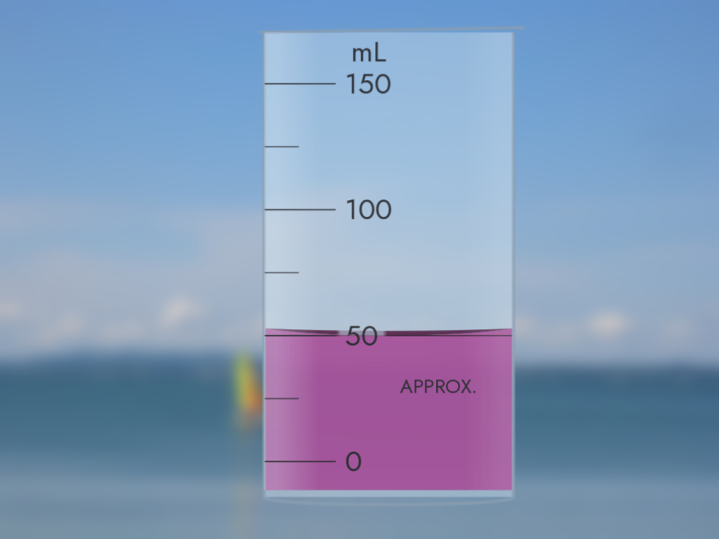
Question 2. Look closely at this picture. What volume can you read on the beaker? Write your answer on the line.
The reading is 50 mL
